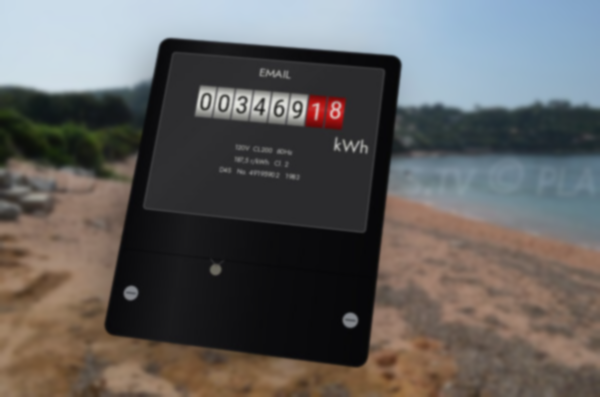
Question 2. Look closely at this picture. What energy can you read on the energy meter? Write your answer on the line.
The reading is 3469.18 kWh
